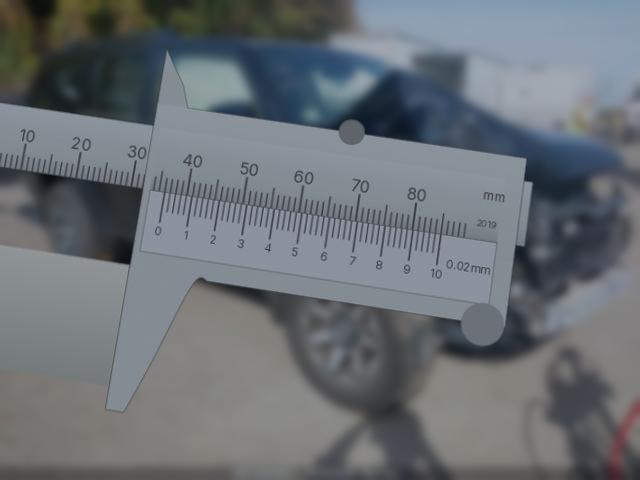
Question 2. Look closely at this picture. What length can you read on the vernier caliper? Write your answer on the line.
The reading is 36.0 mm
